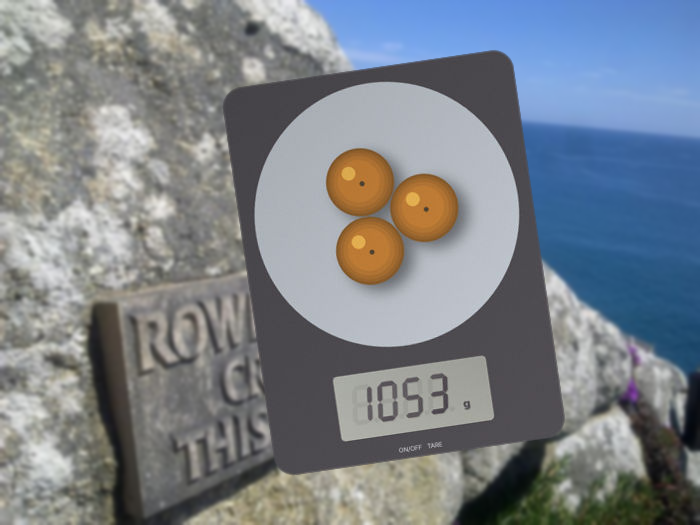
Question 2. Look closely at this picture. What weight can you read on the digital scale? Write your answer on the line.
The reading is 1053 g
